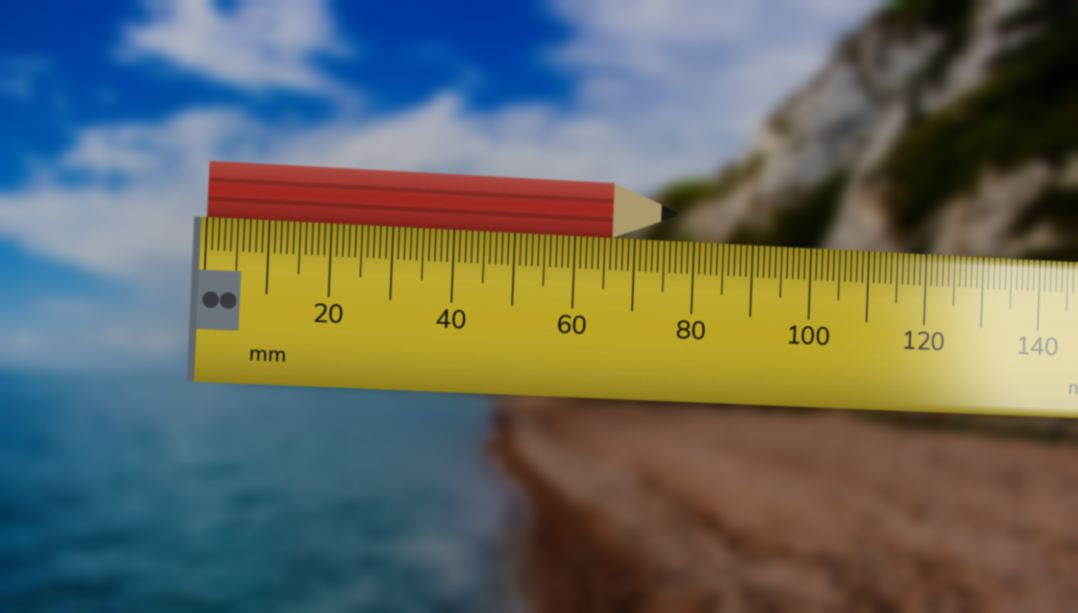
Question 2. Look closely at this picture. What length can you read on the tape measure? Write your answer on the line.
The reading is 77 mm
